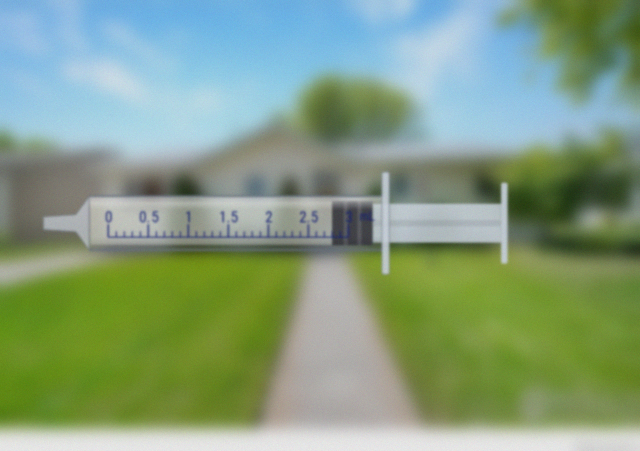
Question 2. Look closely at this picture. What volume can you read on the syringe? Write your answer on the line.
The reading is 2.8 mL
